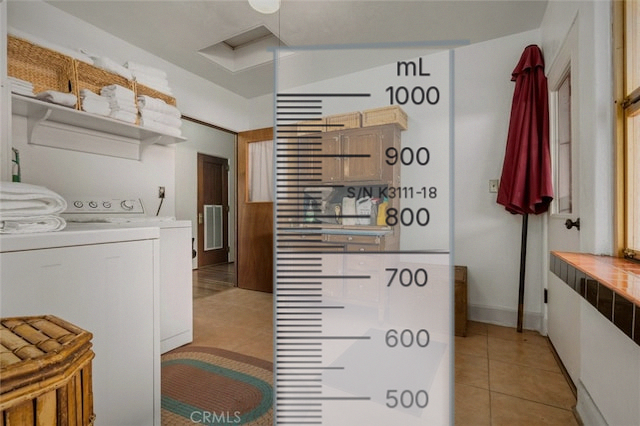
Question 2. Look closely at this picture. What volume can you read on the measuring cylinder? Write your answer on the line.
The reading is 740 mL
